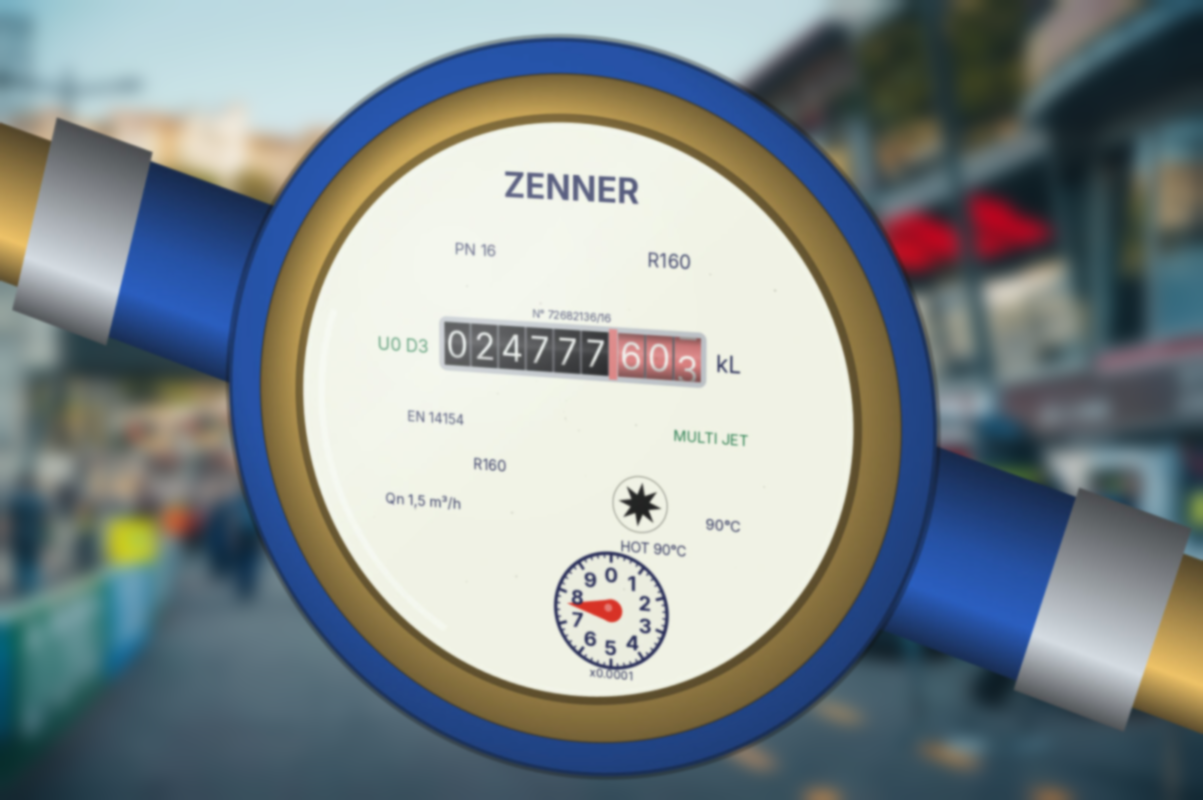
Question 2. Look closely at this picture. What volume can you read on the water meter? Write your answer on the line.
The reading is 24777.6027 kL
